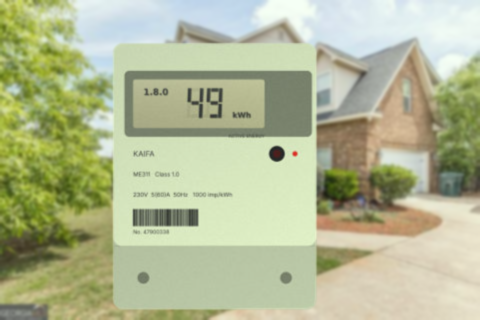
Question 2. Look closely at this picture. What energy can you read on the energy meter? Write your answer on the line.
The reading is 49 kWh
